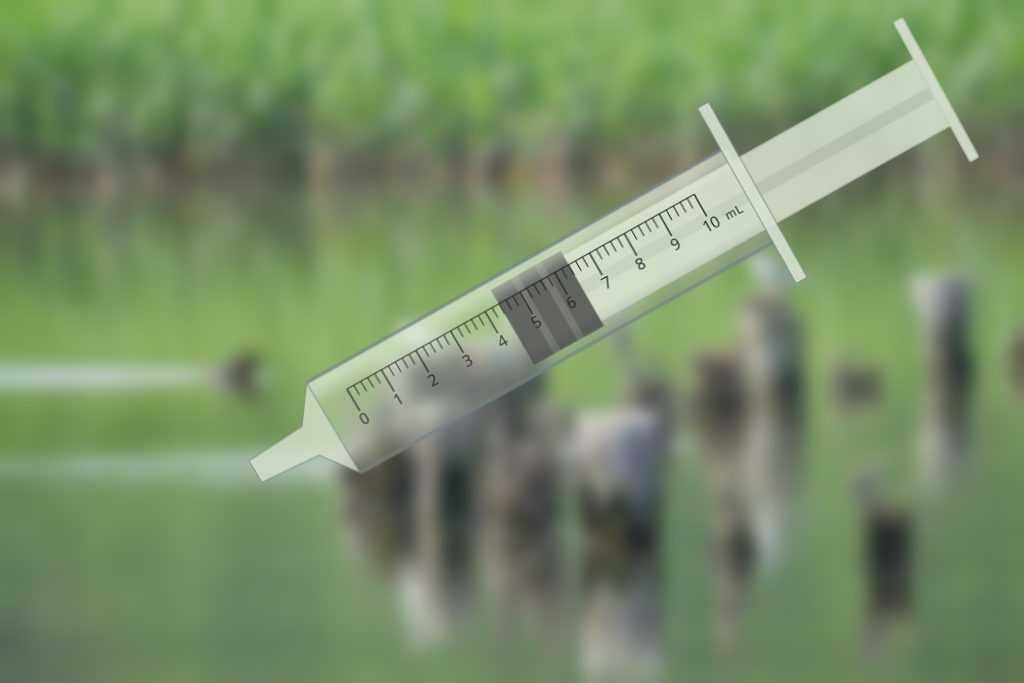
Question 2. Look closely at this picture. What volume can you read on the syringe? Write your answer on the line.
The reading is 4.4 mL
